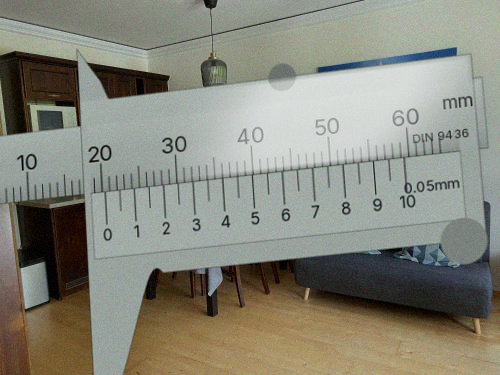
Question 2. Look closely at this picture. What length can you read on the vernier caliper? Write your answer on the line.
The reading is 20.4 mm
